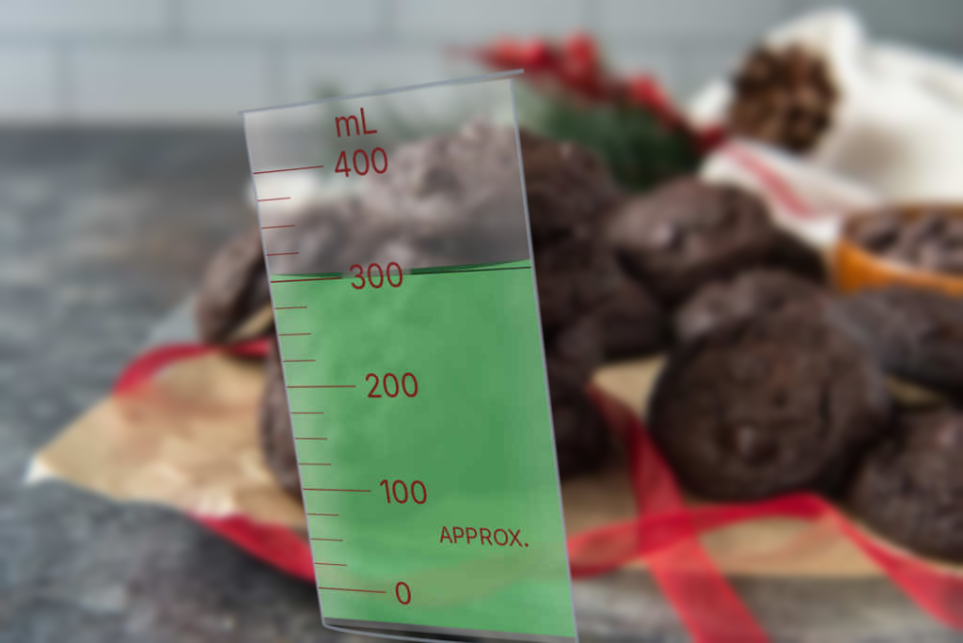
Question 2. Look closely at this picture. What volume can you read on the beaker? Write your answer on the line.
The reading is 300 mL
